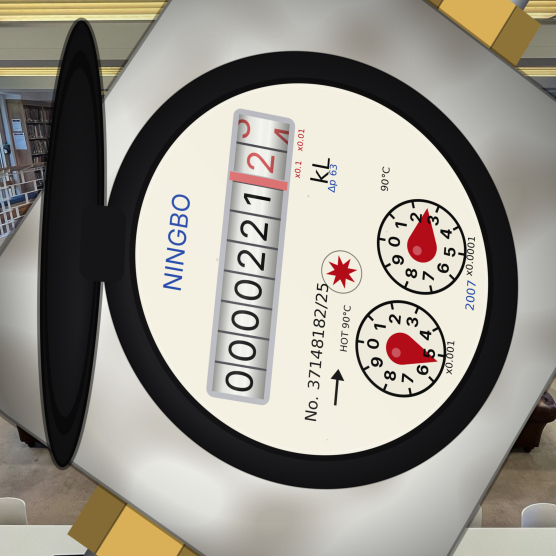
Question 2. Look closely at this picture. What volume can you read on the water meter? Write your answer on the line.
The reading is 221.2352 kL
